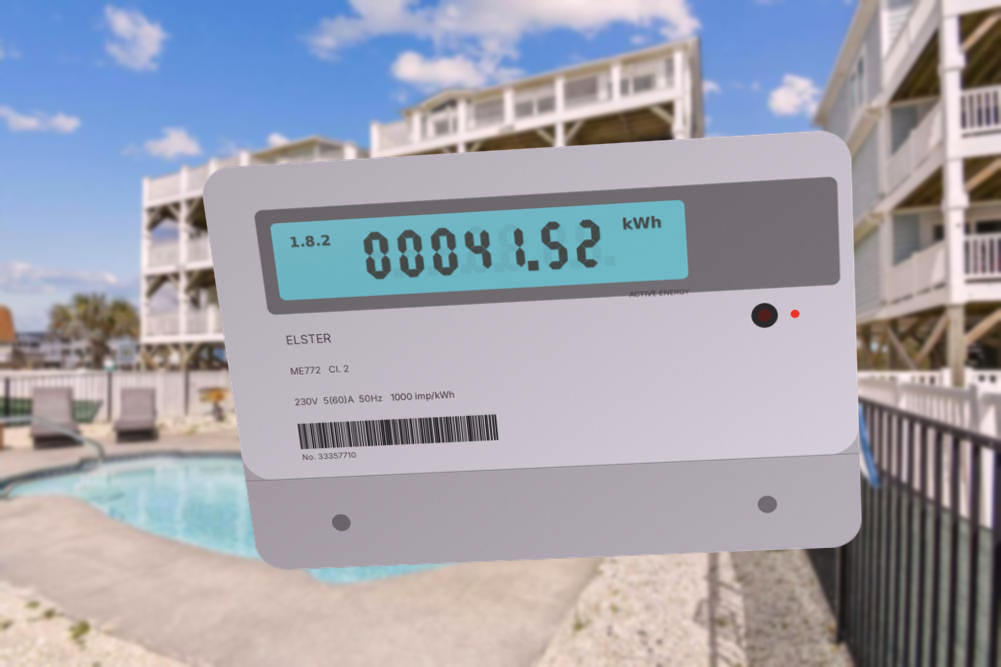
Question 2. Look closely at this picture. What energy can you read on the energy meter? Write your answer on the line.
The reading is 41.52 kWh
